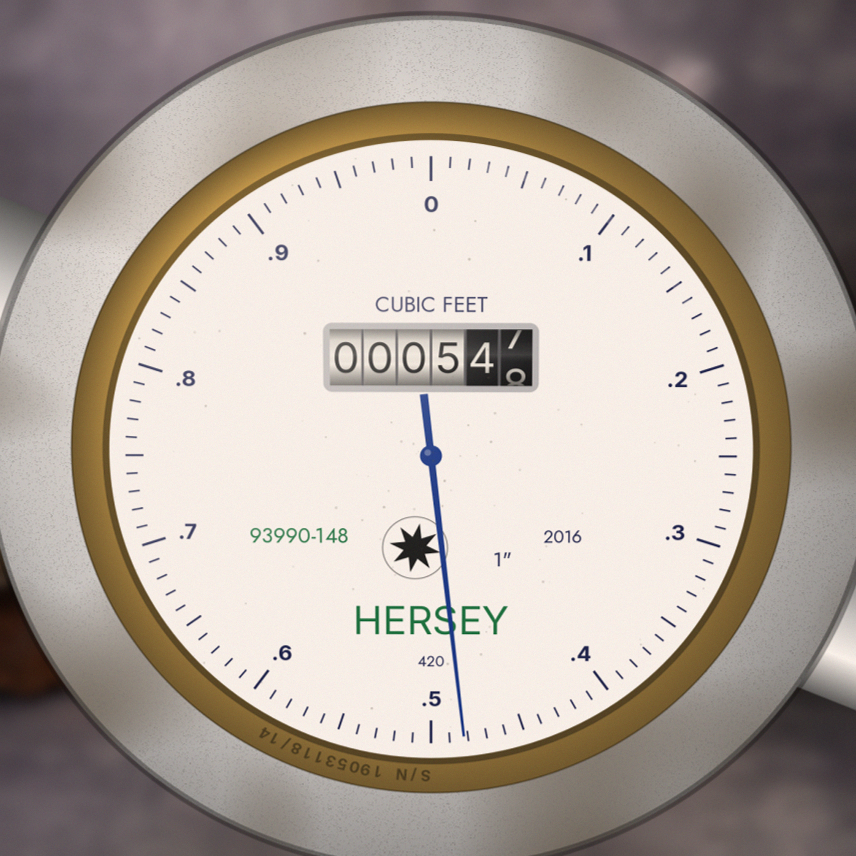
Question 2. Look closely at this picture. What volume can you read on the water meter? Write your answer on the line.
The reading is 547.48 ft³
